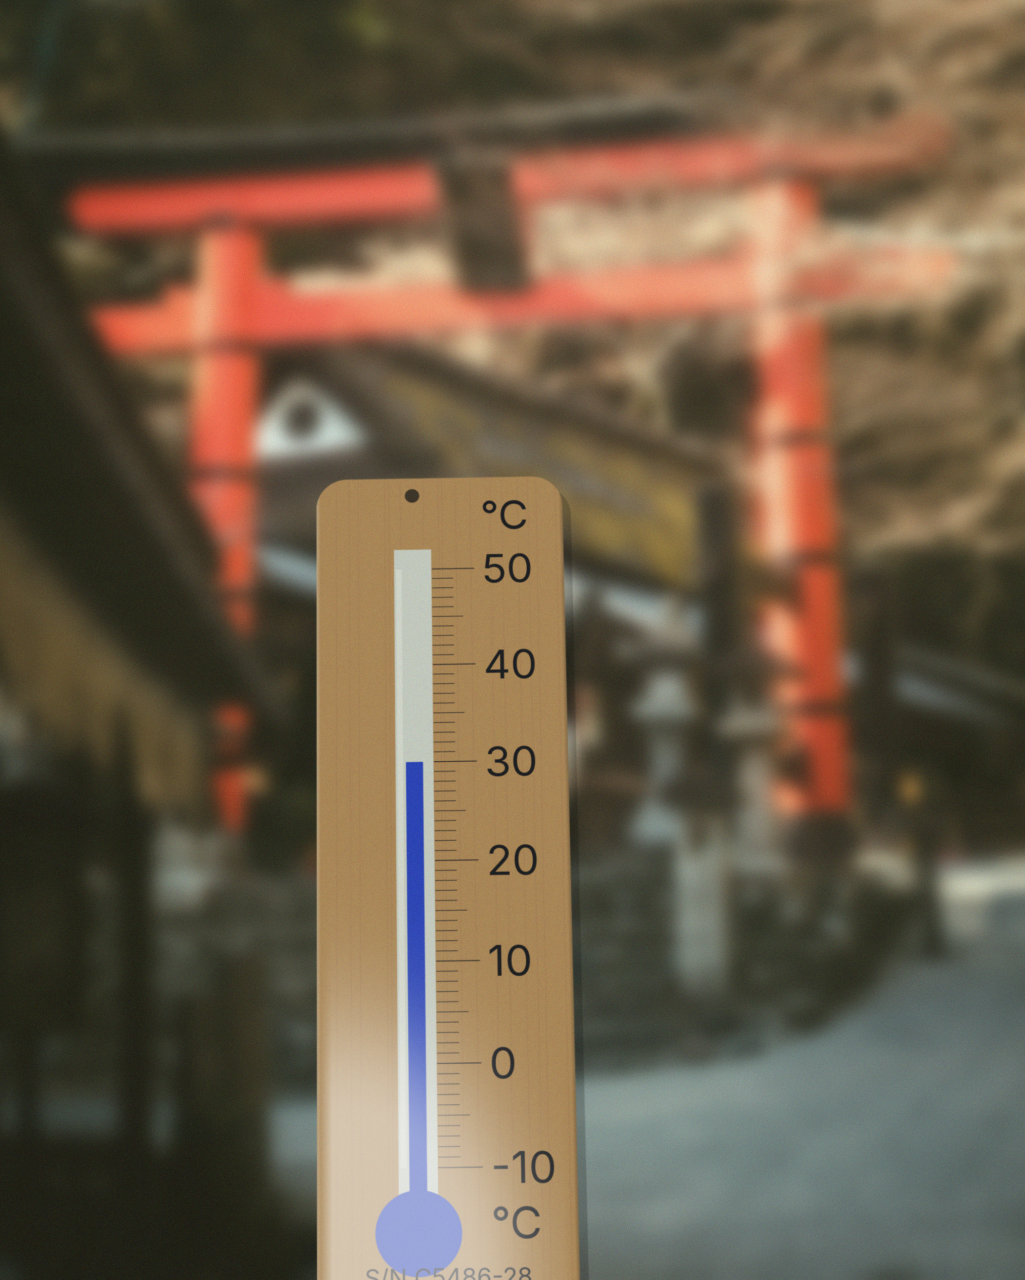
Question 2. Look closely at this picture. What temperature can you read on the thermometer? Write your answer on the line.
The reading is 30 °C
